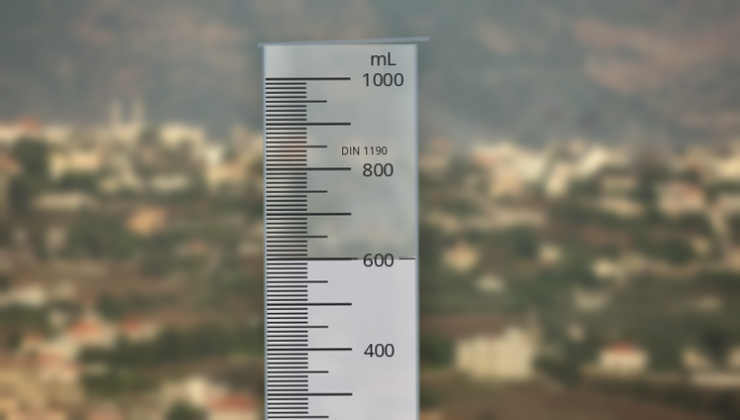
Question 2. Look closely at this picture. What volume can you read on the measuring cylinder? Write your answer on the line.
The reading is 600 mL
